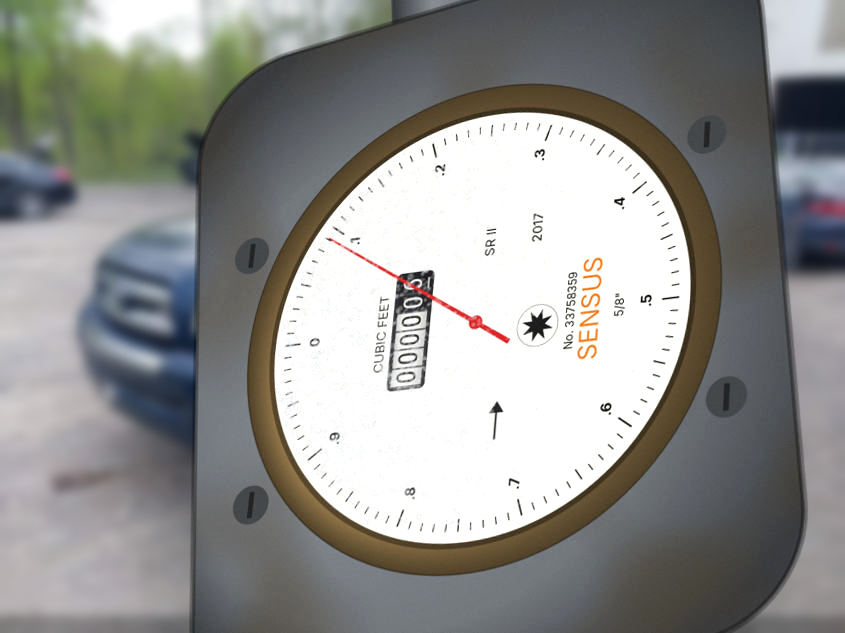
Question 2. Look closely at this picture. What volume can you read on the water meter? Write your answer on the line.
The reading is 6.09 ft³
